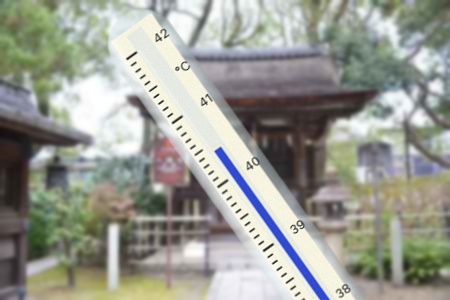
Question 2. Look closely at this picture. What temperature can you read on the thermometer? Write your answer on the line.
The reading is 40.4 °C
